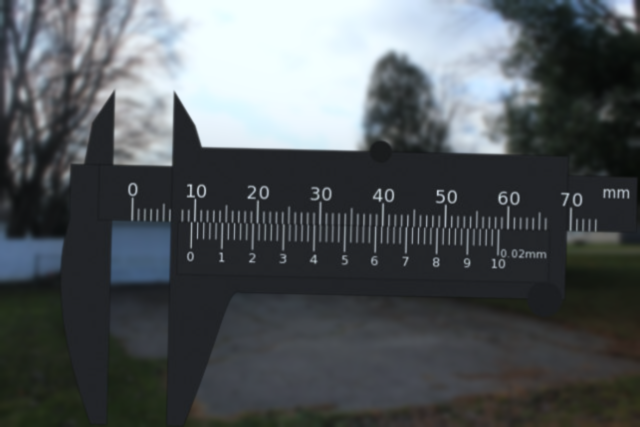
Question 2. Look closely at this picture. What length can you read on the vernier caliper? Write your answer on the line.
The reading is 9.5 mm
